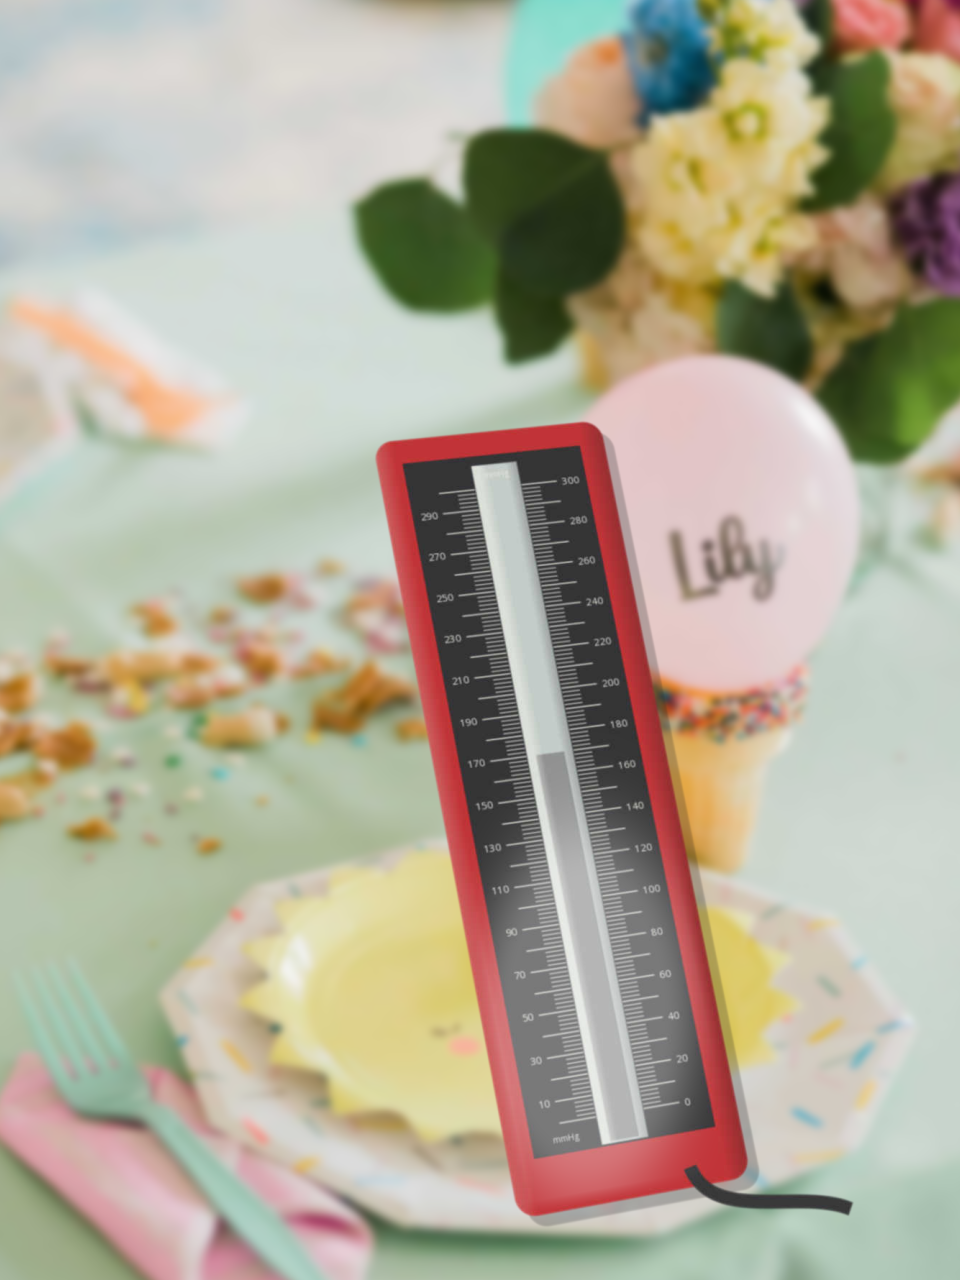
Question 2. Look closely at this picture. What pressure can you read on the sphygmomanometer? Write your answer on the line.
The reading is 170 mmHg
